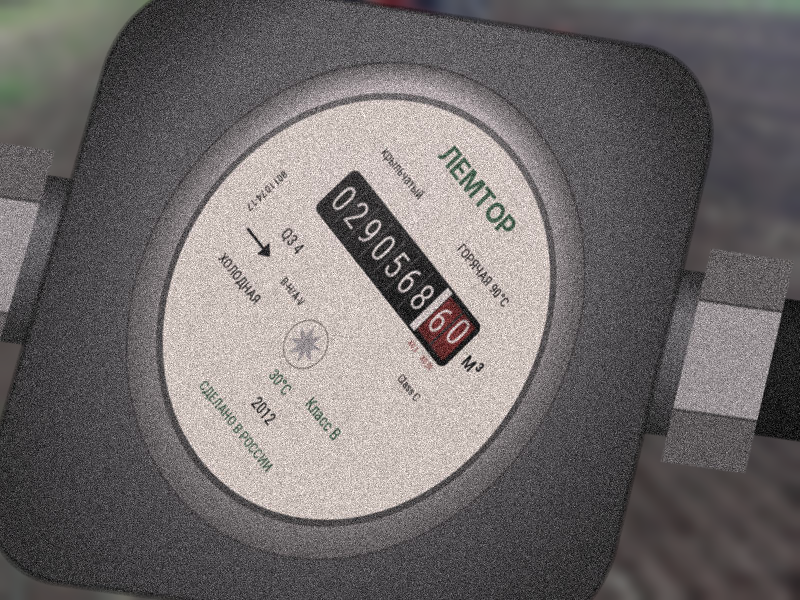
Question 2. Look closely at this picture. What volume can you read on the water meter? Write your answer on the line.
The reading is 290568.60 m³
